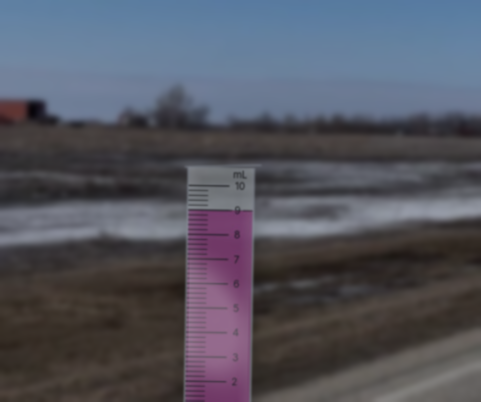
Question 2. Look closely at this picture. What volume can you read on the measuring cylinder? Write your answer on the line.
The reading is 9 mL
